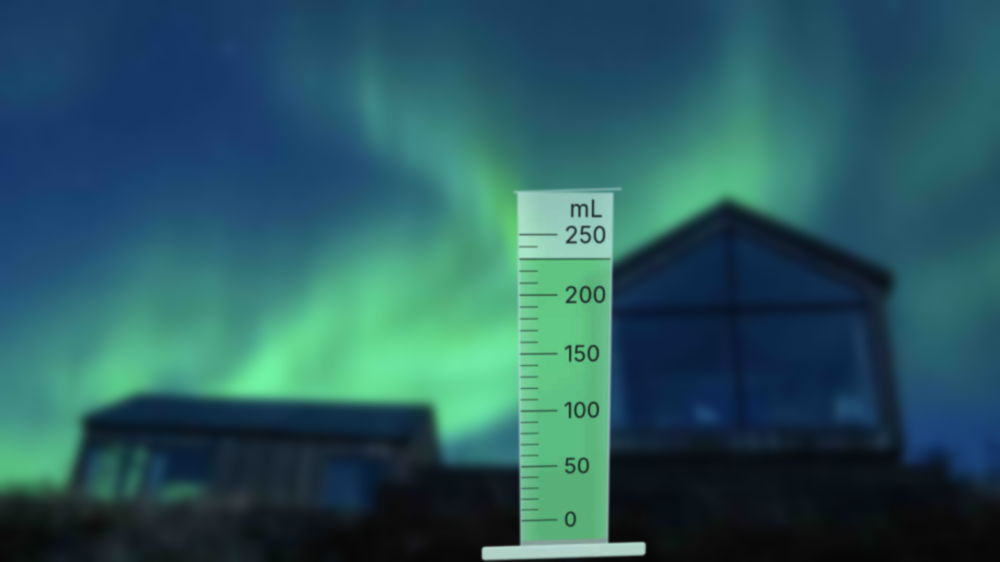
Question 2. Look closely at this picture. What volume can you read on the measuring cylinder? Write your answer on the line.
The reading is 230 mL
